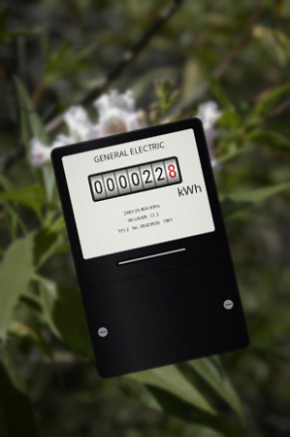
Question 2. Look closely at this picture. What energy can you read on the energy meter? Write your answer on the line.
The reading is 22.8 kWh
